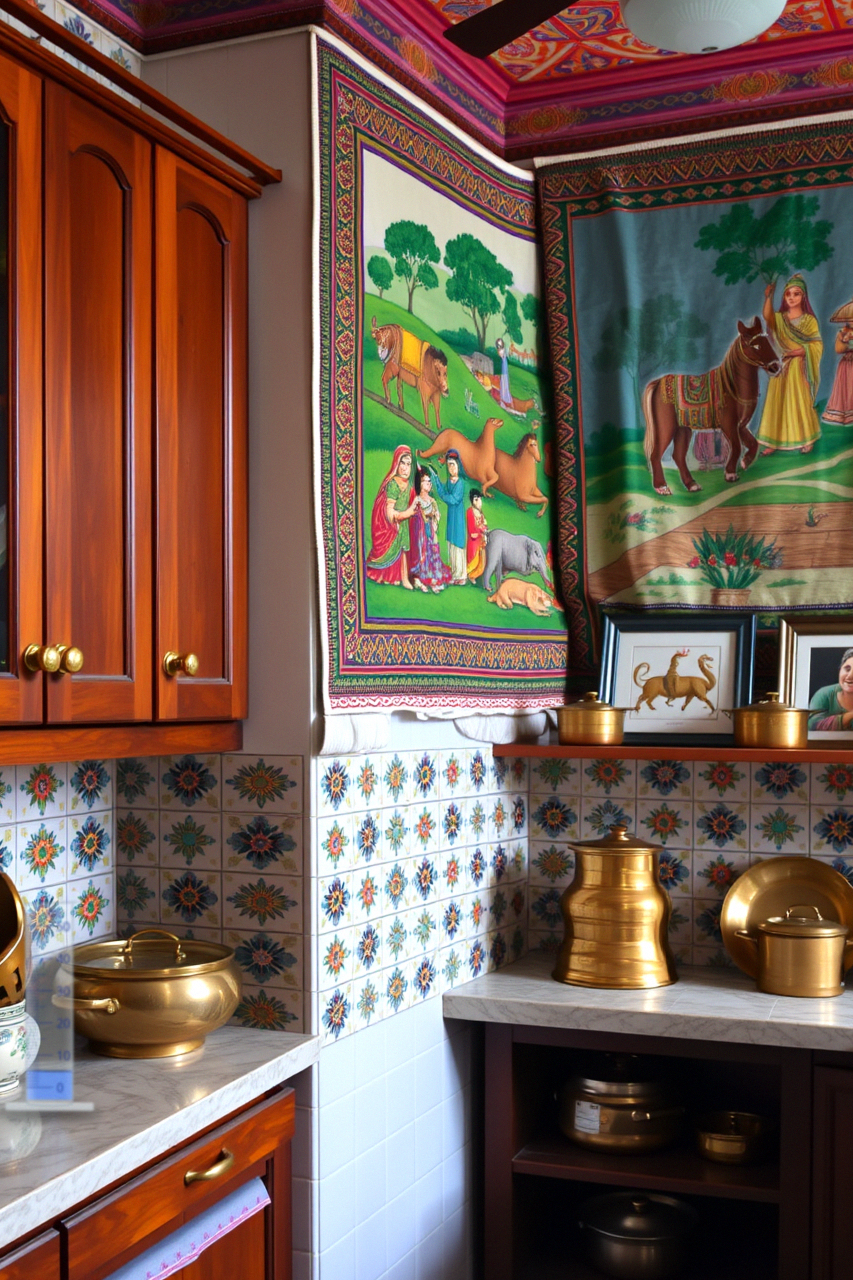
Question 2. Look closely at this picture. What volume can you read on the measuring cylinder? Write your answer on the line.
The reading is 5 mL
